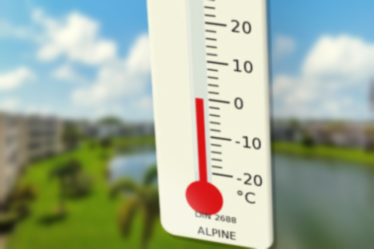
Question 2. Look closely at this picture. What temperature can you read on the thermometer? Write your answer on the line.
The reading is 0 °C
